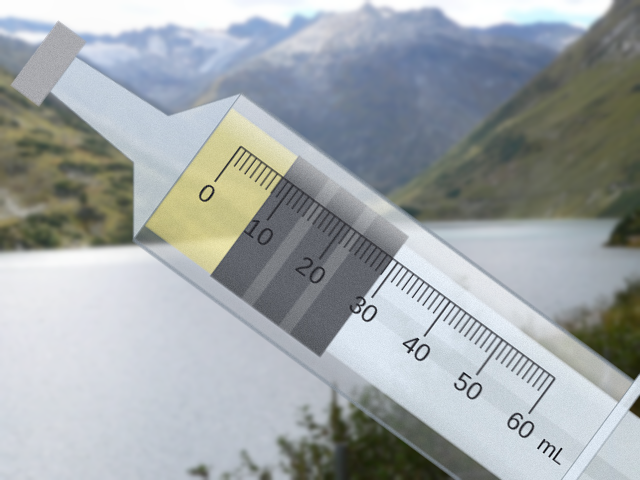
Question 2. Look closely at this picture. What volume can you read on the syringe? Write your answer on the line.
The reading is 8 mL
